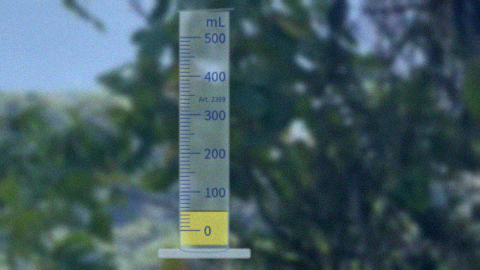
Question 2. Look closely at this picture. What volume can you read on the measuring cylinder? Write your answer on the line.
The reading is 50 mL
